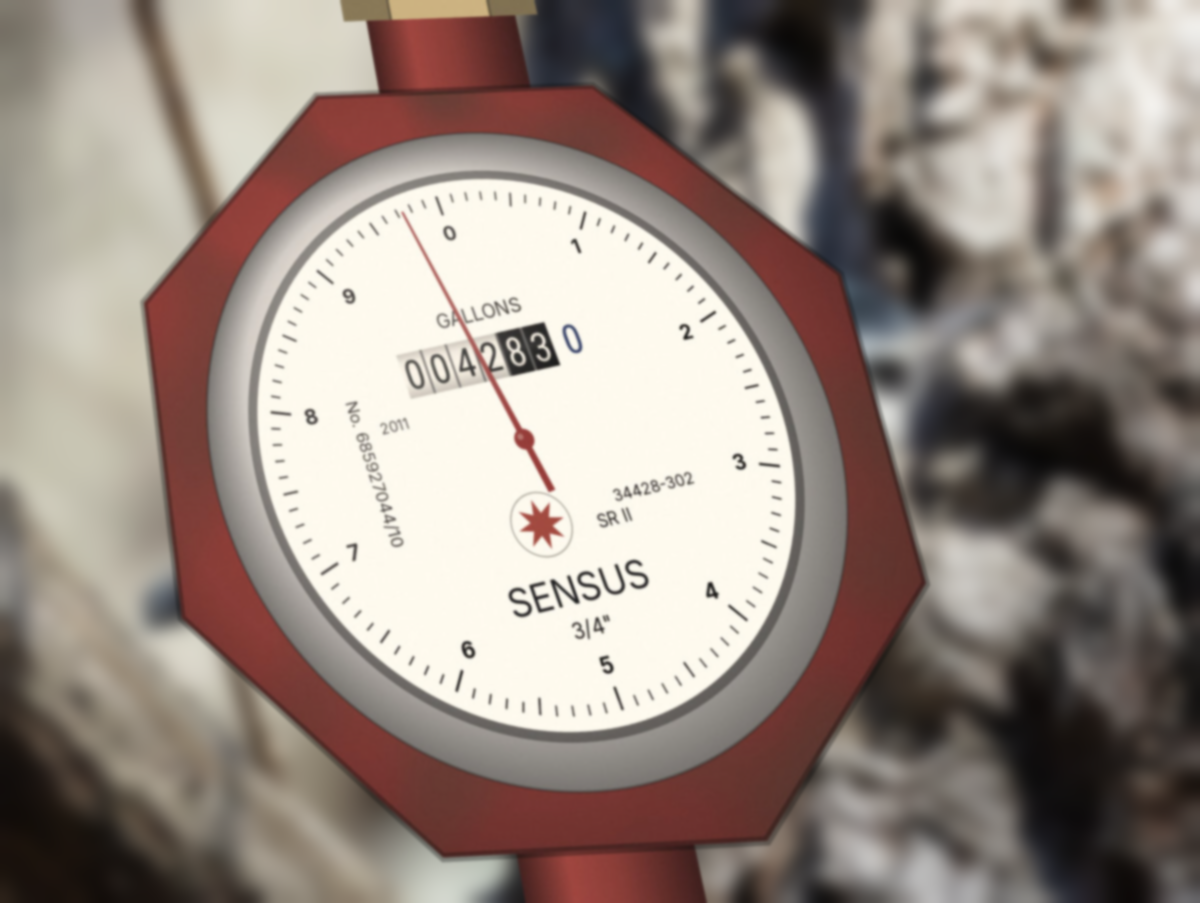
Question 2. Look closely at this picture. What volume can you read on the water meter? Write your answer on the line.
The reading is 42829.7 gal
